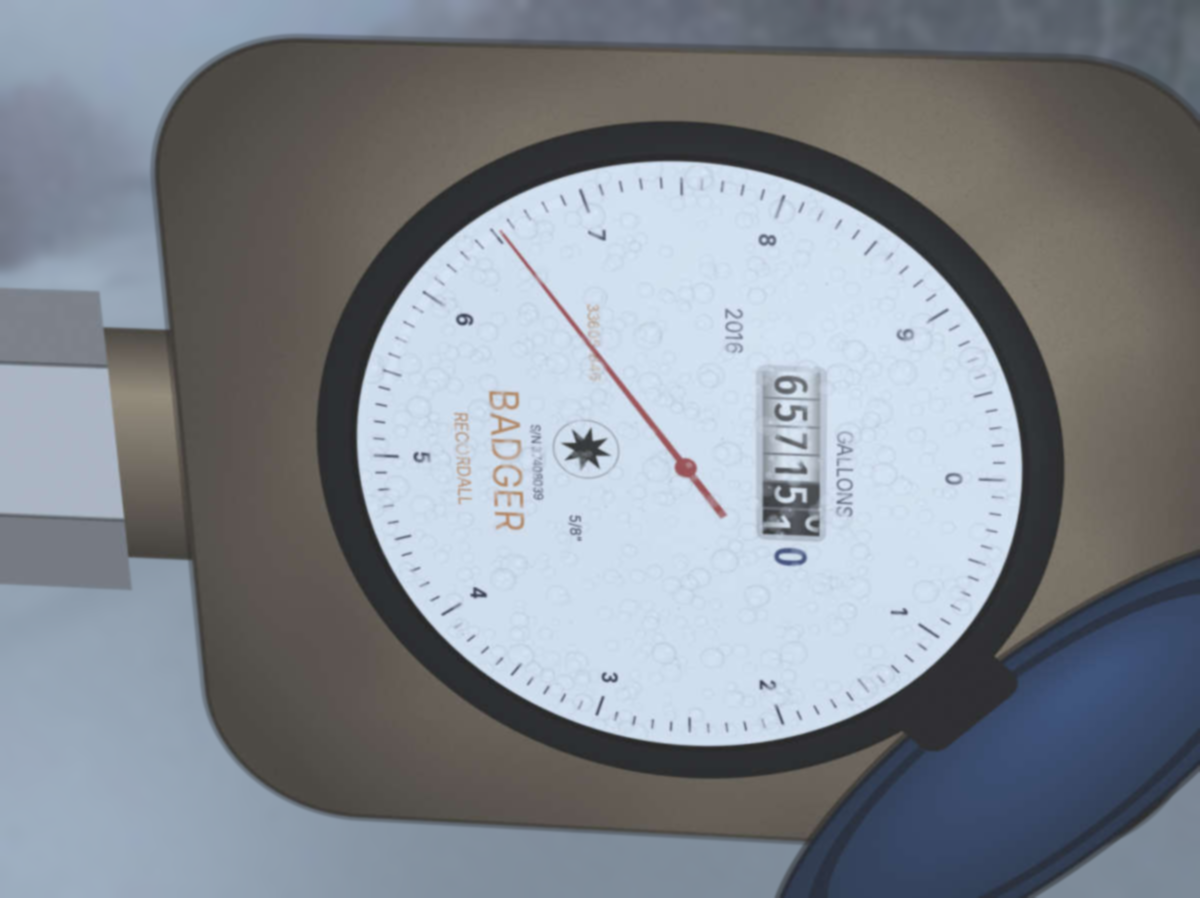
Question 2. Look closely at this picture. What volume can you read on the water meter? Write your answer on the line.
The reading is 6571506.5 gal
